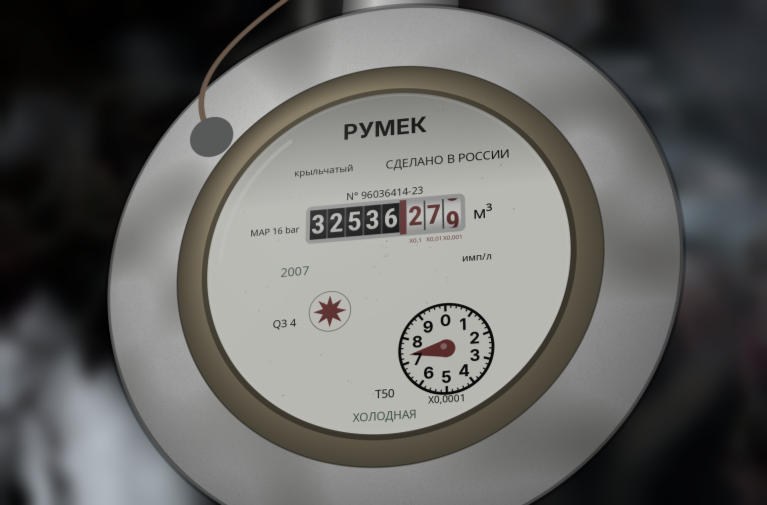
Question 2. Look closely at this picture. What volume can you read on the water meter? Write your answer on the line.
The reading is 32536.2787 m³
